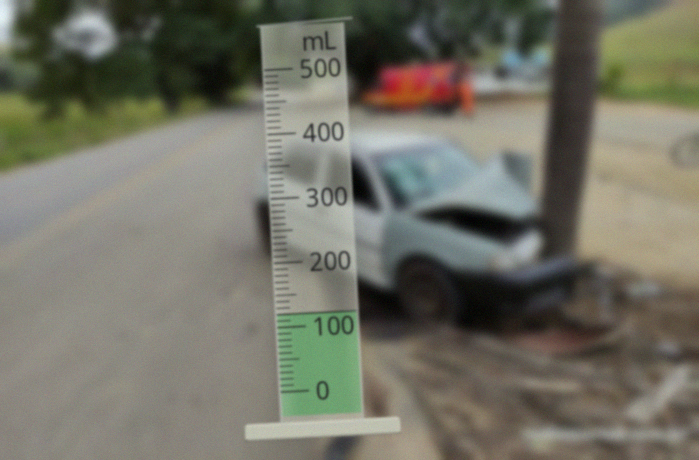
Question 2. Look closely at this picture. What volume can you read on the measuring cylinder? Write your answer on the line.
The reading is 120 mL
